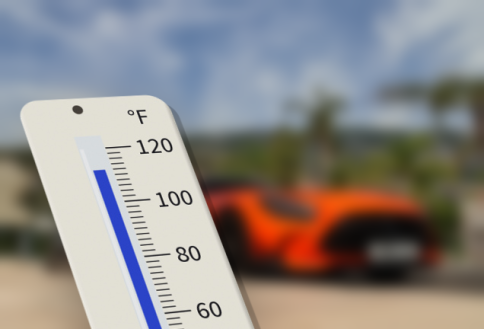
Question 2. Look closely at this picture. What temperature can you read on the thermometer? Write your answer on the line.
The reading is 112 °F
